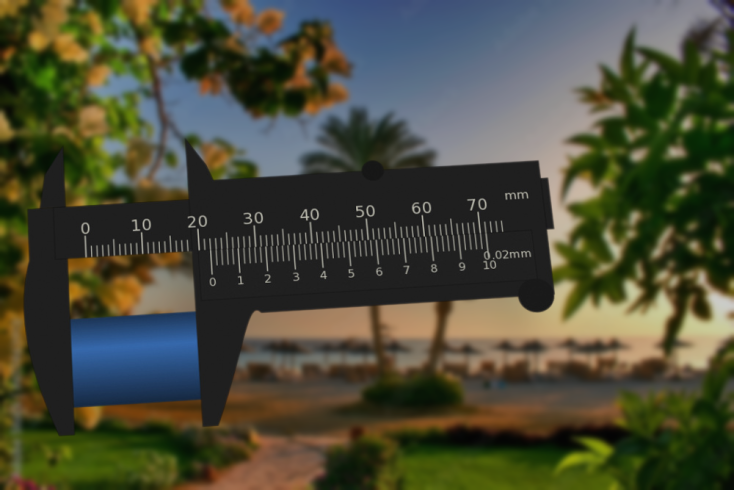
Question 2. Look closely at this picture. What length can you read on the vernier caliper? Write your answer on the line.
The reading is 22.0 mm
